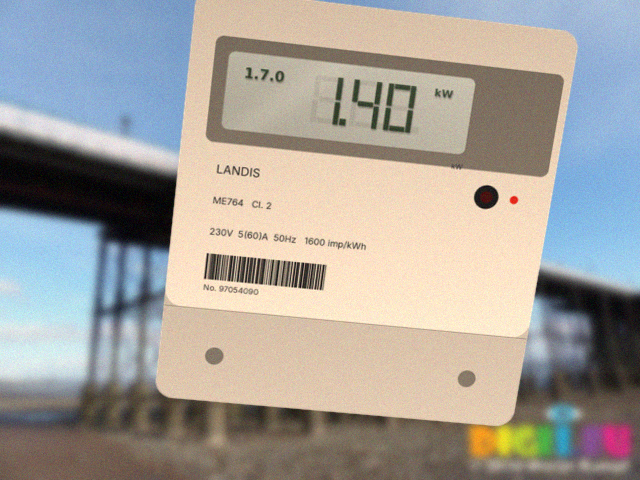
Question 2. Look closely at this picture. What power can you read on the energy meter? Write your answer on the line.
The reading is 1.40 kW
